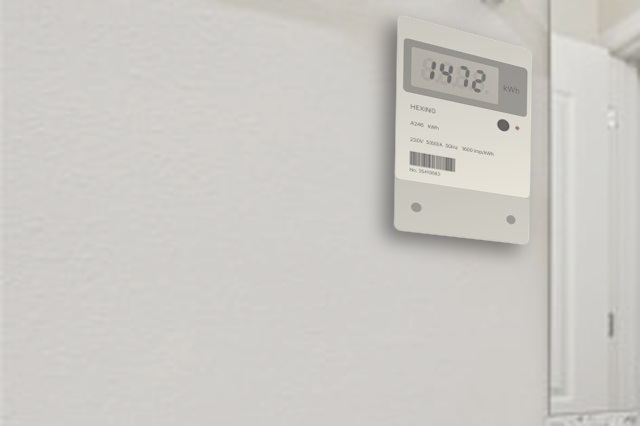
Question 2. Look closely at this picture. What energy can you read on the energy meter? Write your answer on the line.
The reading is 1472 kWh
